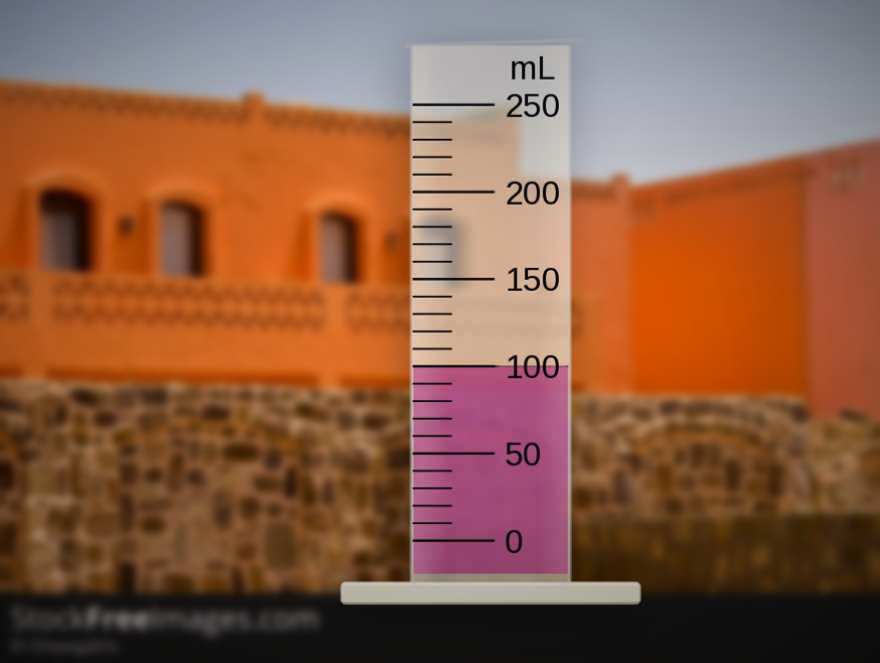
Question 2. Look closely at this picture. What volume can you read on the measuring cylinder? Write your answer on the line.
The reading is 100 mL
